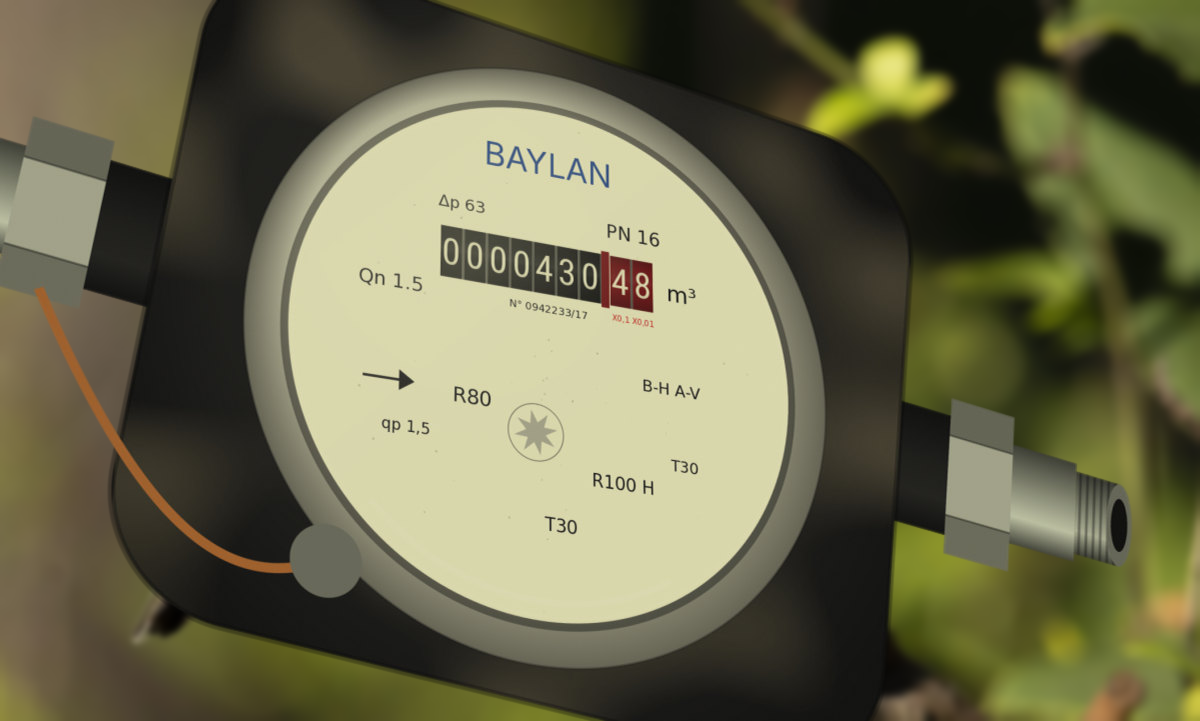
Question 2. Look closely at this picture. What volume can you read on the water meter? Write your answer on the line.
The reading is 430.48 m³
